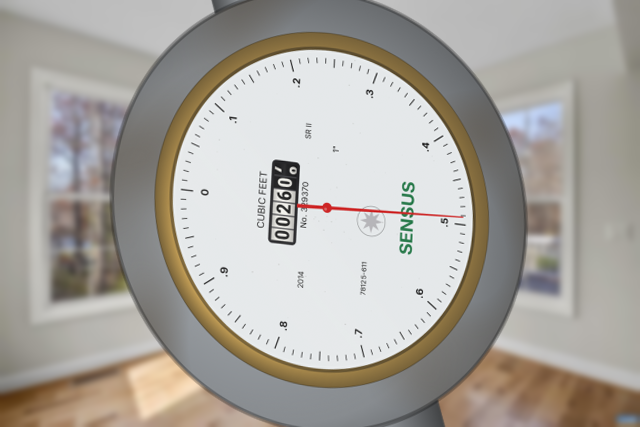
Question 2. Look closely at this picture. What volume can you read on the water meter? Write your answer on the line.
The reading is 2607.49 ft³
